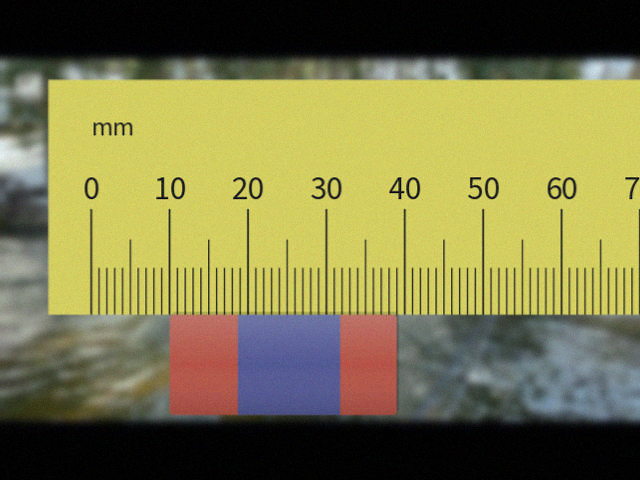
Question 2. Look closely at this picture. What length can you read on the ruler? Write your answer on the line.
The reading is 29 mm
